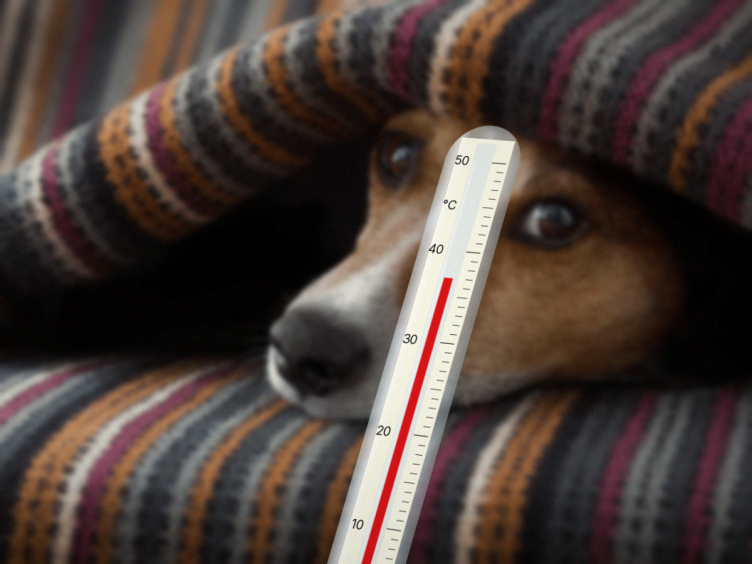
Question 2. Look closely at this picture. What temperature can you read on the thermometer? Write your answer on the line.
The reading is 37 °C
